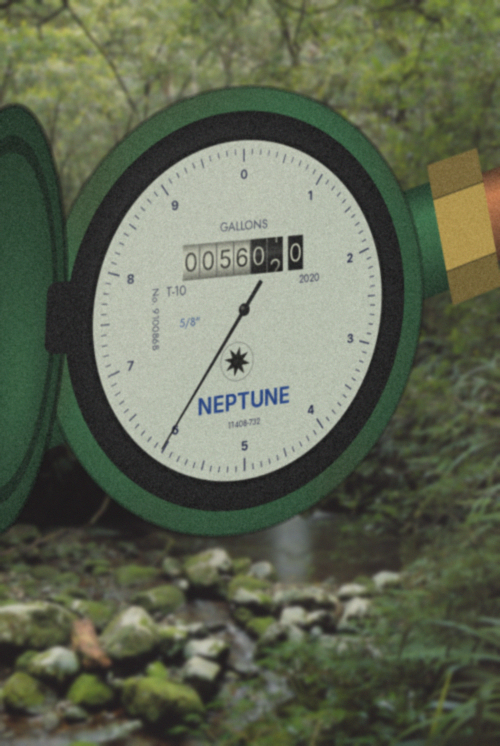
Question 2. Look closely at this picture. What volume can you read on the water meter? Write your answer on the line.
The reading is 56016.0 gal
